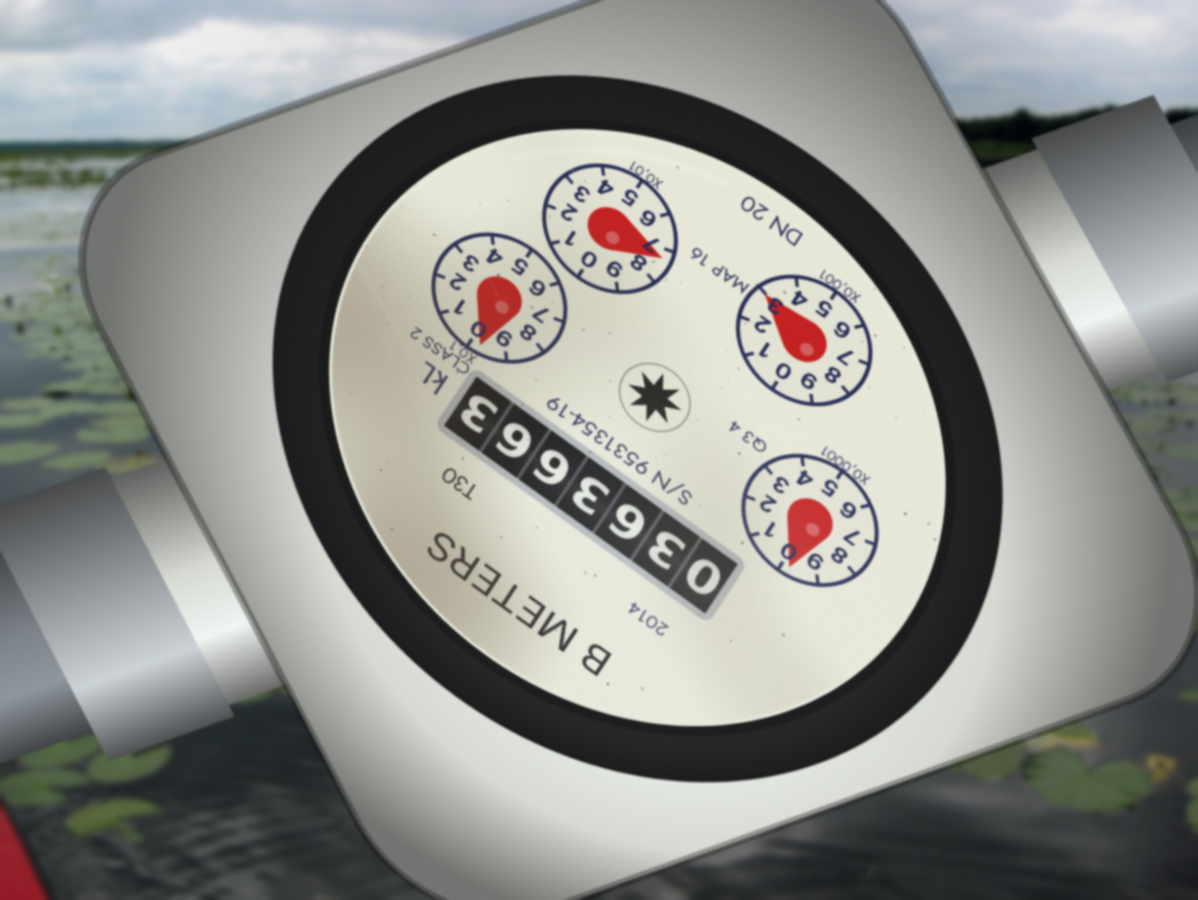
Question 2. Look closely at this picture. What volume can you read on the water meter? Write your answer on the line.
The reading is 363662.9729 kL
